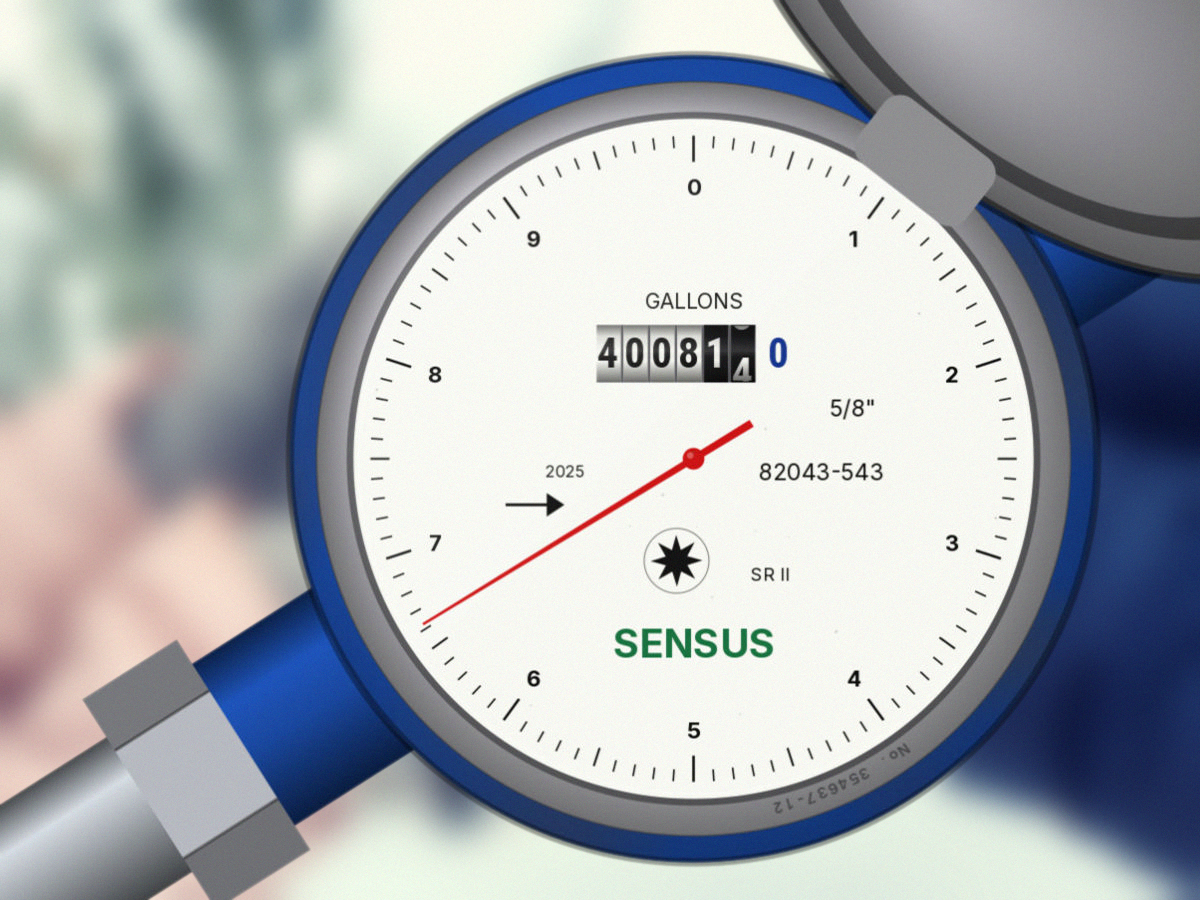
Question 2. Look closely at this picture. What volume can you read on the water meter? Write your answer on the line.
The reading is 4008136.6 gal
